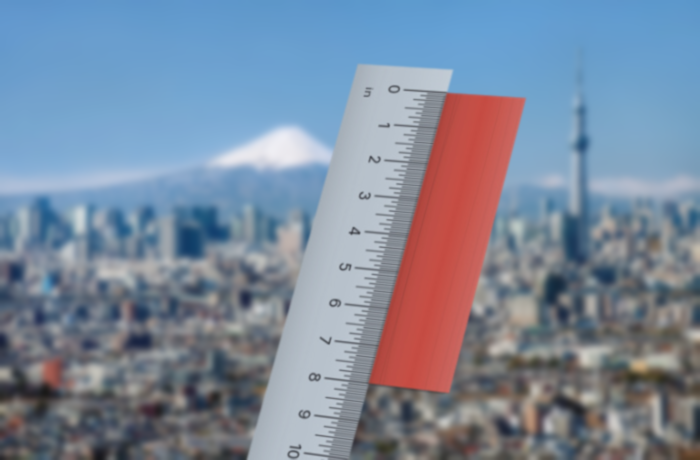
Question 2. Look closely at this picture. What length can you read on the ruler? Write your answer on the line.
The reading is 8 in
